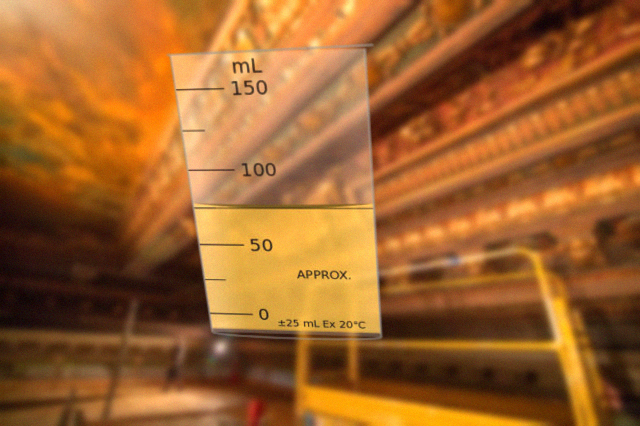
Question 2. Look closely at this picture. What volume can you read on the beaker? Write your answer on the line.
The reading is 75 mL
